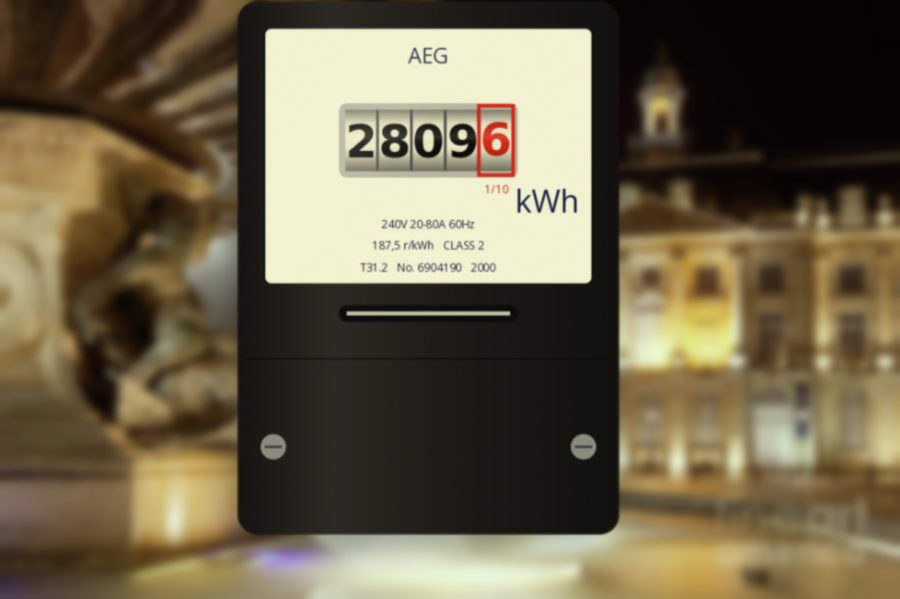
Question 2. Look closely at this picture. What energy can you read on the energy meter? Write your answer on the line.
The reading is 2809.6 kWh
